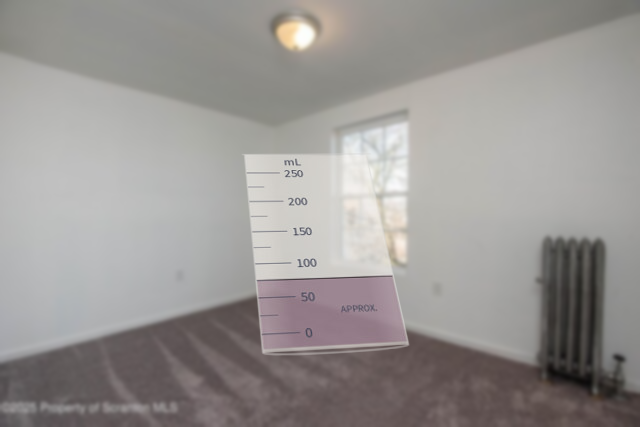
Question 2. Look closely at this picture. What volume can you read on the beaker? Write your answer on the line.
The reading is 75 mL
